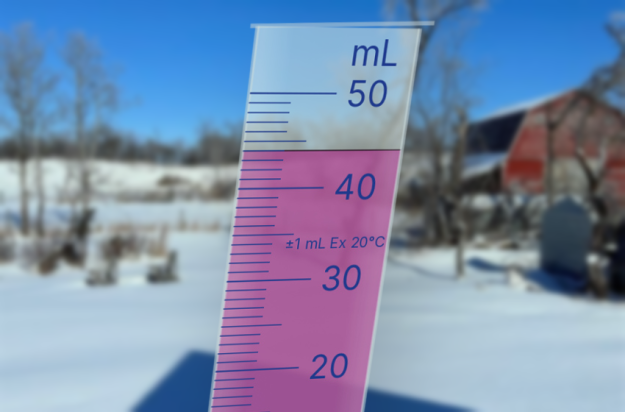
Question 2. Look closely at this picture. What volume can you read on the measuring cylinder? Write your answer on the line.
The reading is 44 mL
